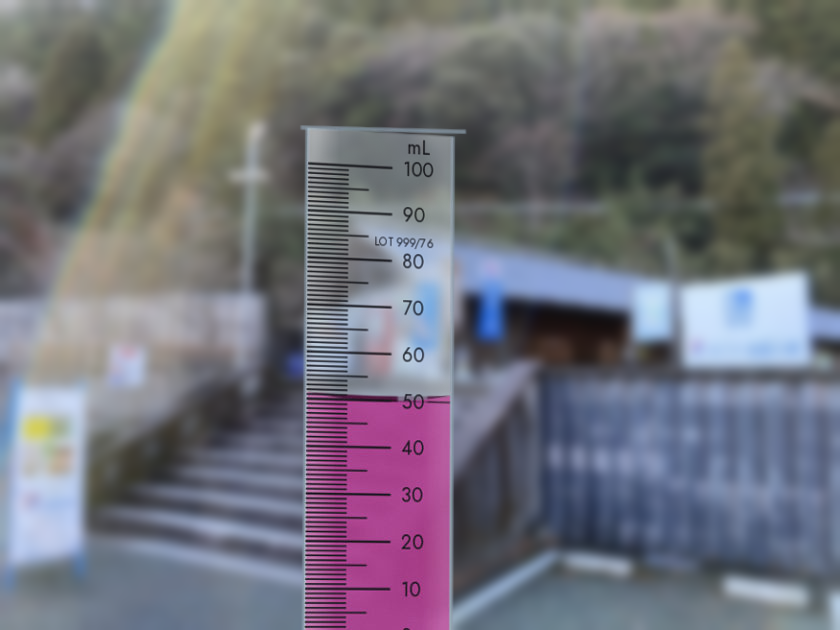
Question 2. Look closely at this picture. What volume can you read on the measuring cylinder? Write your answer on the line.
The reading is 50 mL
